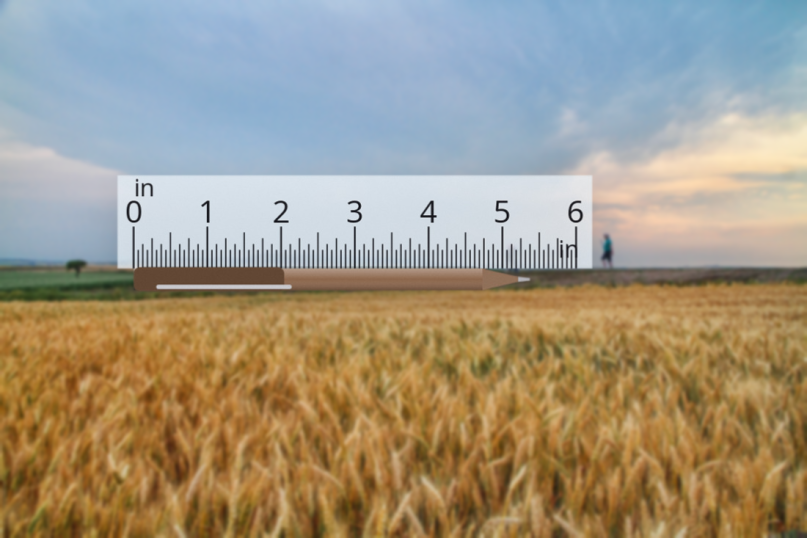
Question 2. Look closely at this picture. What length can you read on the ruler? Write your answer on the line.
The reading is 5.375 in
